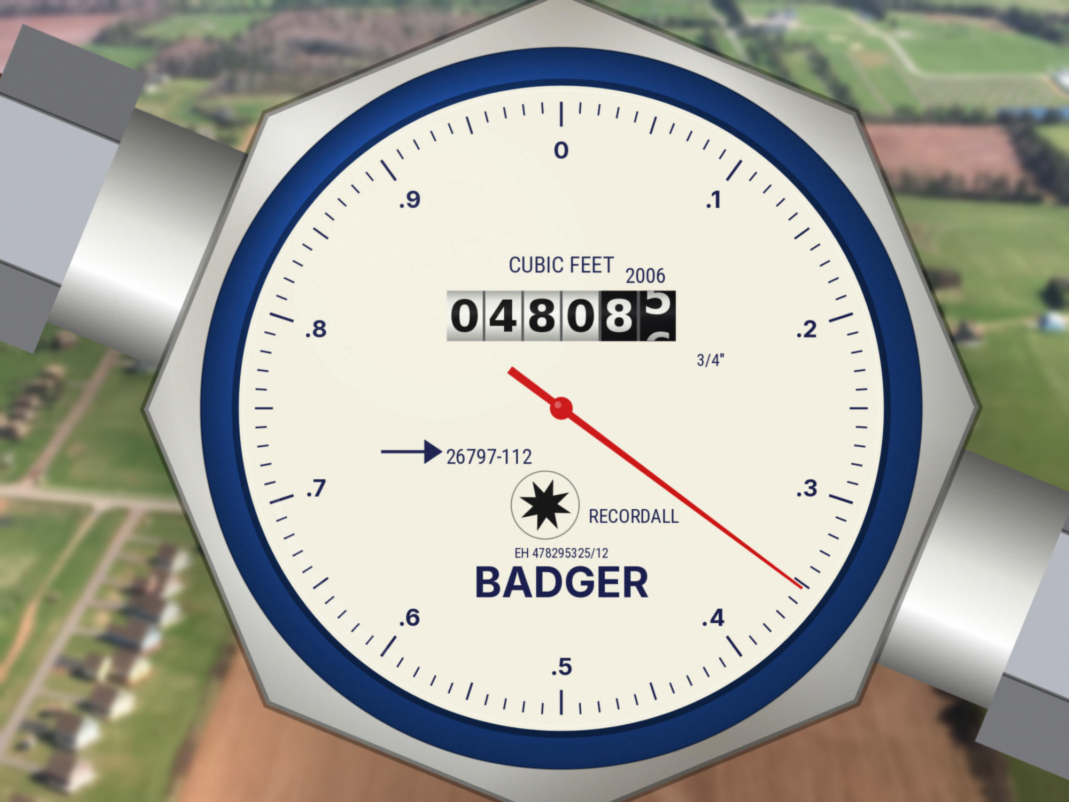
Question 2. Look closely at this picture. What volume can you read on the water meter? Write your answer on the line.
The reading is 48085.35 ft³
